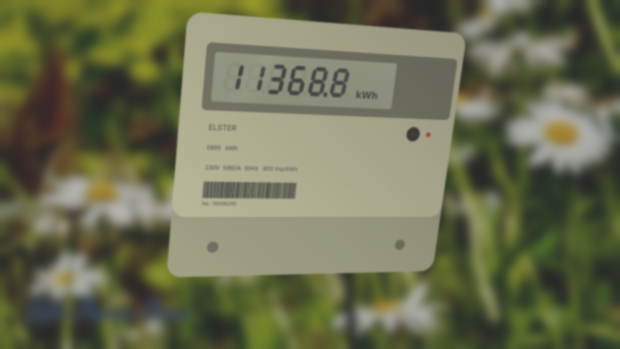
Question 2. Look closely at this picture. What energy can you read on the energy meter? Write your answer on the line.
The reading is 11368.8 kWh
